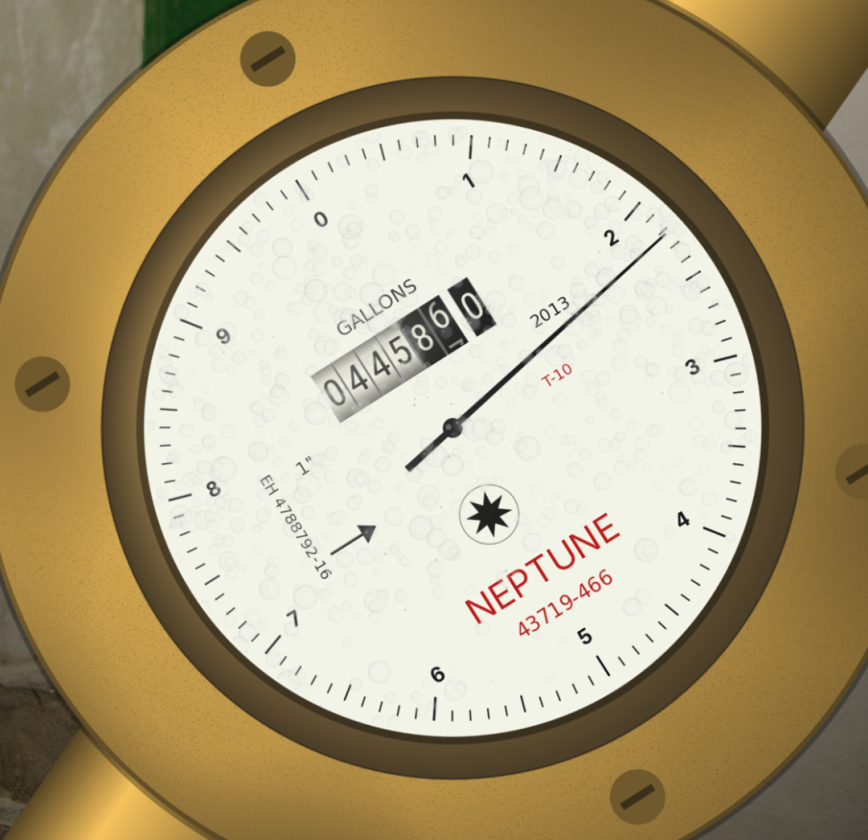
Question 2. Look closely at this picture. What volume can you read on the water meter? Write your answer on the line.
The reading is 445862.2 gal
